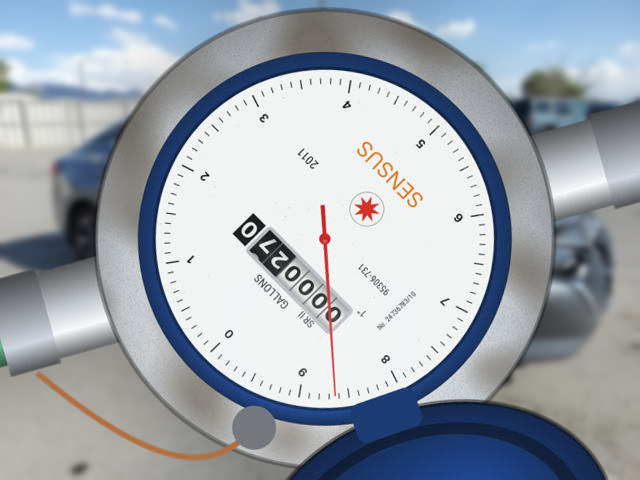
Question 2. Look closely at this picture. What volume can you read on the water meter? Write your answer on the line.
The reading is 268.6 gal
